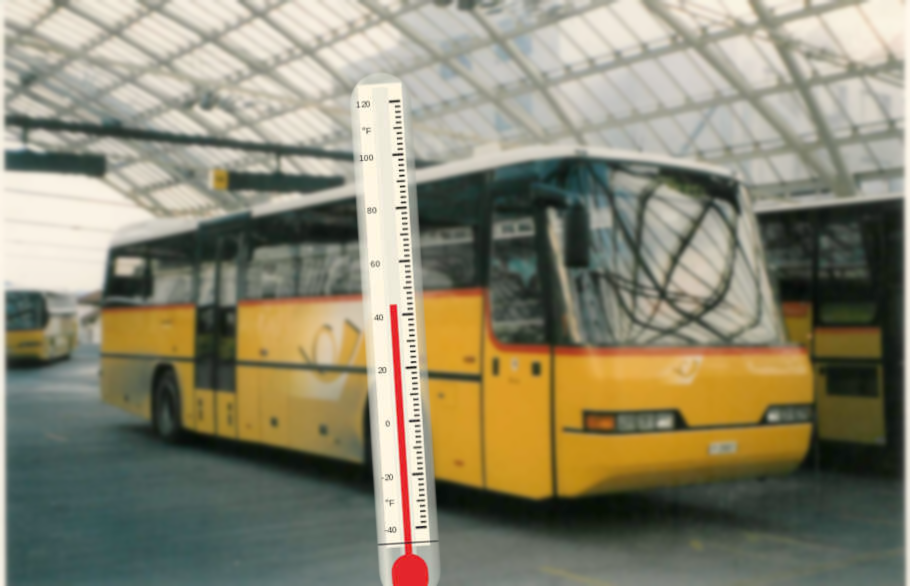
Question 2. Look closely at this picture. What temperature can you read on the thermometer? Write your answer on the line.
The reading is 44 °F
